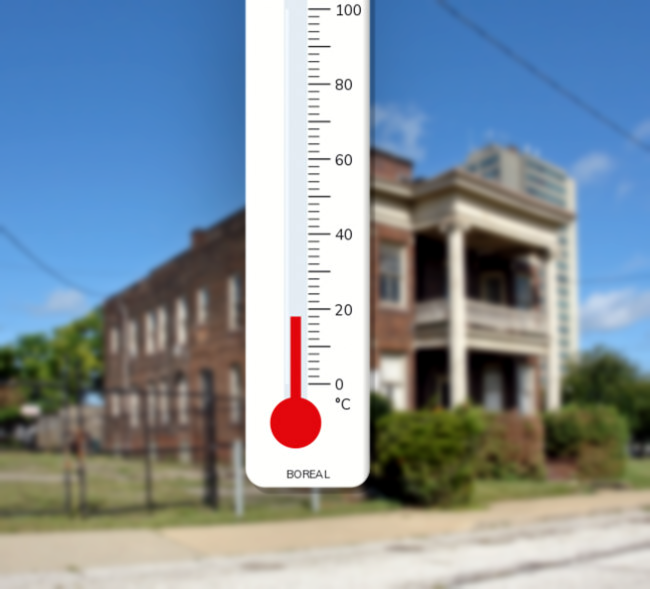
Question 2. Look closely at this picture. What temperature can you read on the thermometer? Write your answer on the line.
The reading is 18 °C
